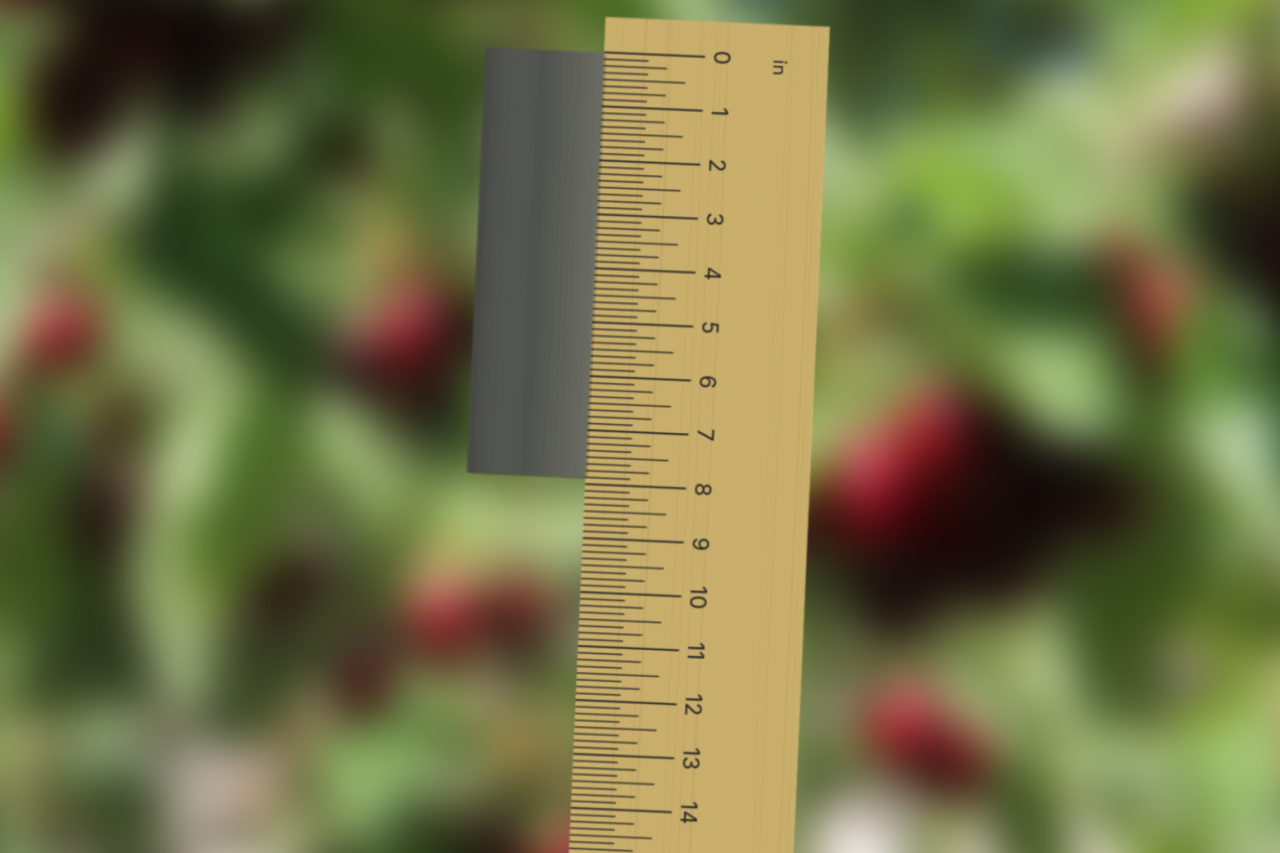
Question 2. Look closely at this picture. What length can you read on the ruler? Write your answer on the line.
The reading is 7.875 in
